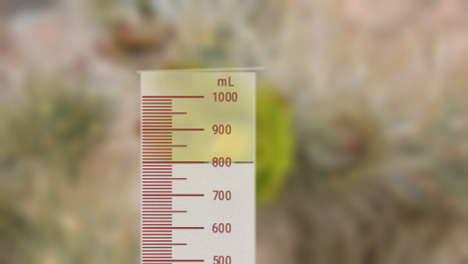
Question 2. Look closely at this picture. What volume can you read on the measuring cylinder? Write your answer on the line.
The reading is 800 mL
